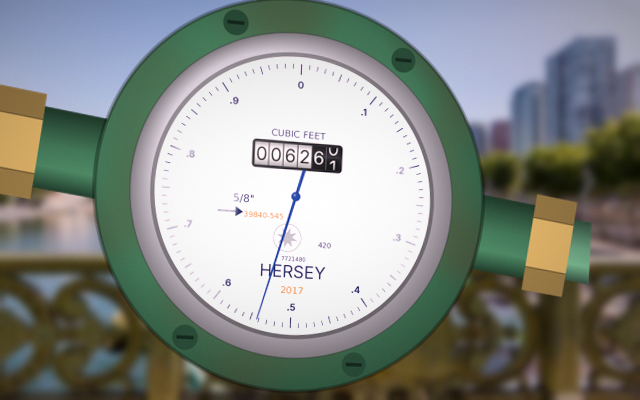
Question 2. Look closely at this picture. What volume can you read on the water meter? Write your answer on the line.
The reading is 6260.54 ft³
